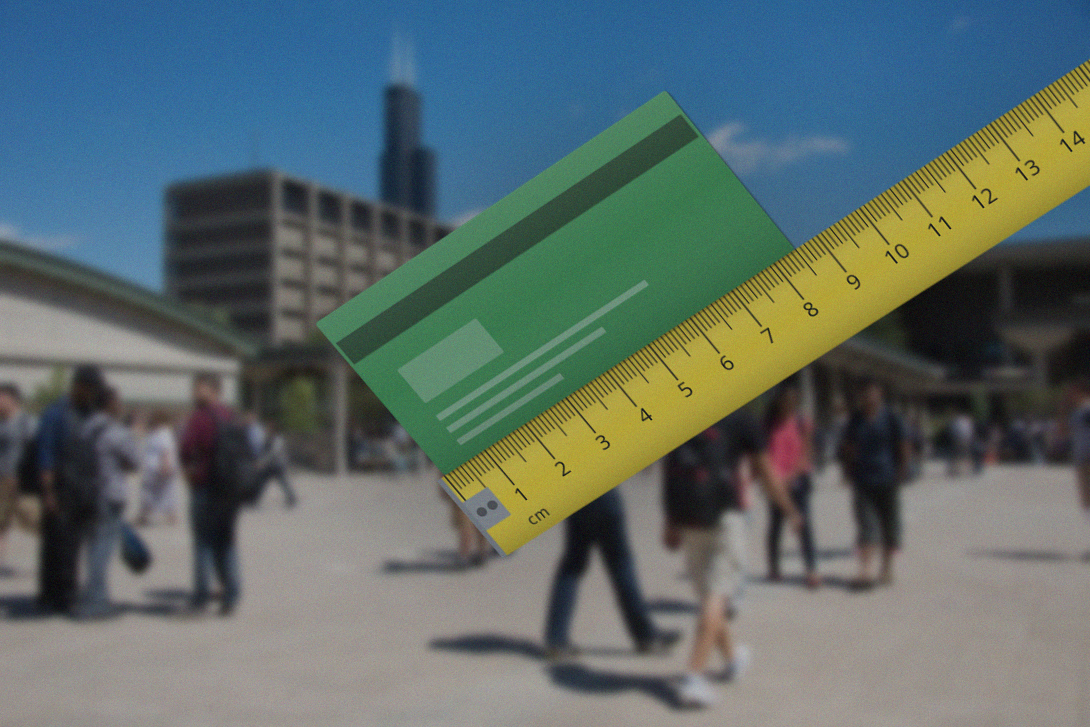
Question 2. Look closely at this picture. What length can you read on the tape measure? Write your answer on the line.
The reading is 8.5 cm
